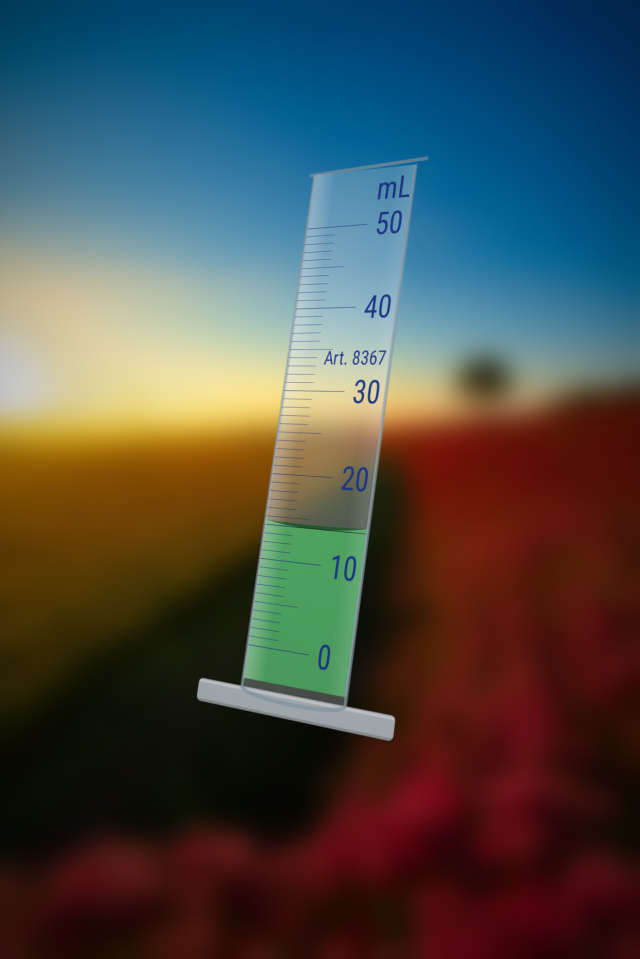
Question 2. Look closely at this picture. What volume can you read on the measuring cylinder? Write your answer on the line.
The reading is 14 mL
